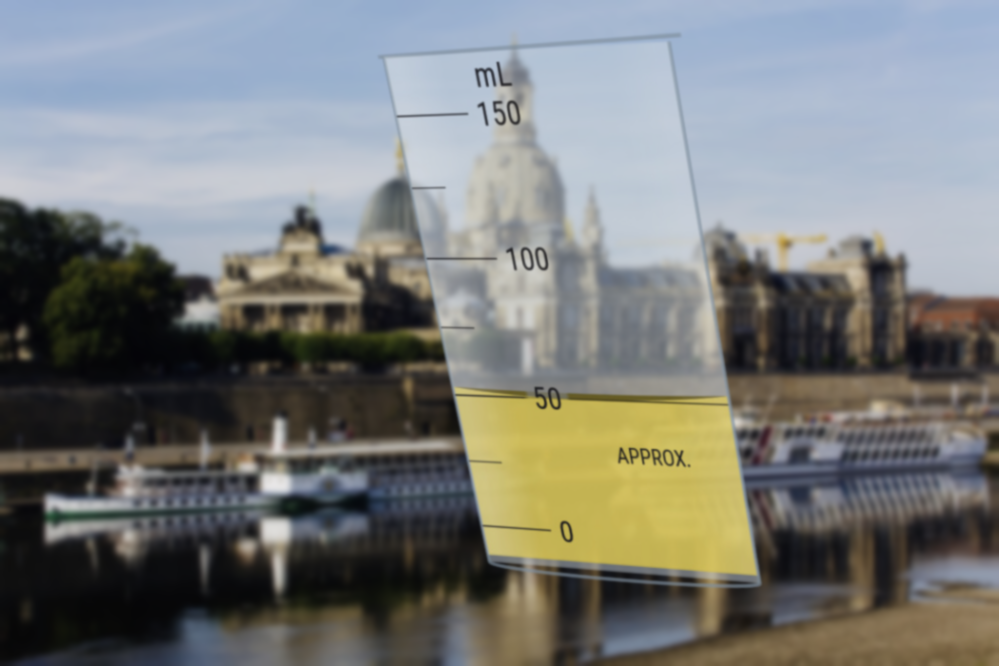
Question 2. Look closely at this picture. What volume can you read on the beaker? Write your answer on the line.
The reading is 50 mL
